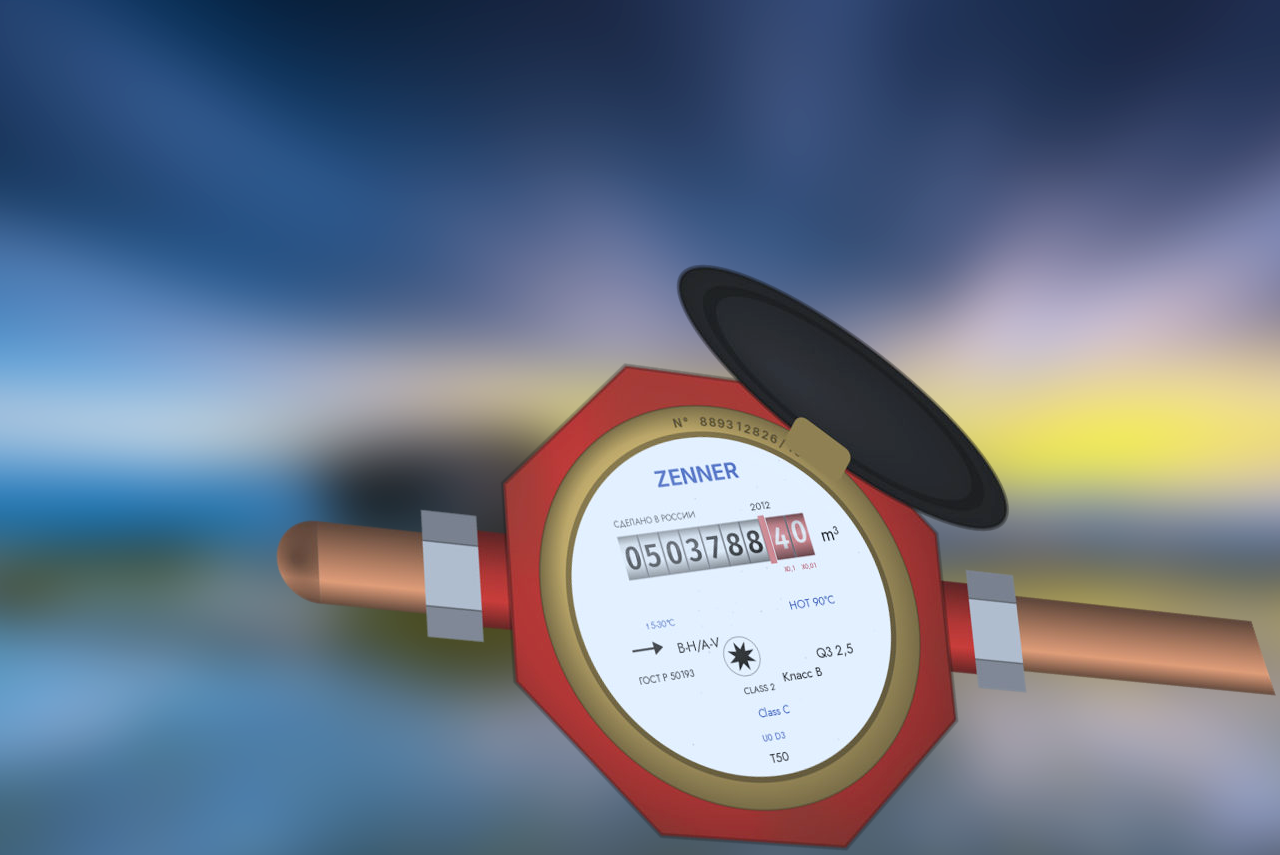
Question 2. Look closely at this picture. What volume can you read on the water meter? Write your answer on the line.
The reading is 503788.40 m³
